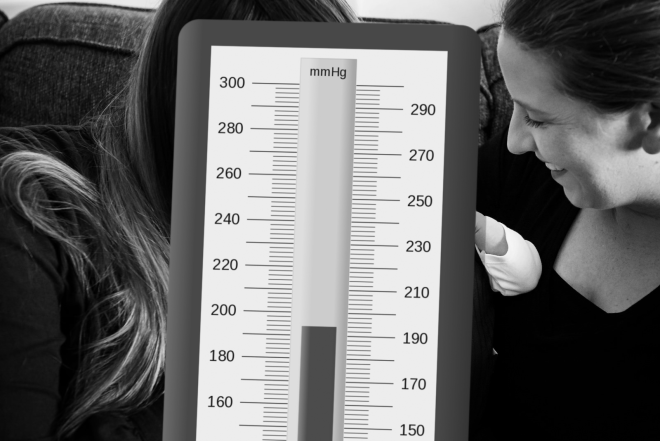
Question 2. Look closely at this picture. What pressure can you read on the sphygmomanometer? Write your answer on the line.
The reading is 194 mmHg
